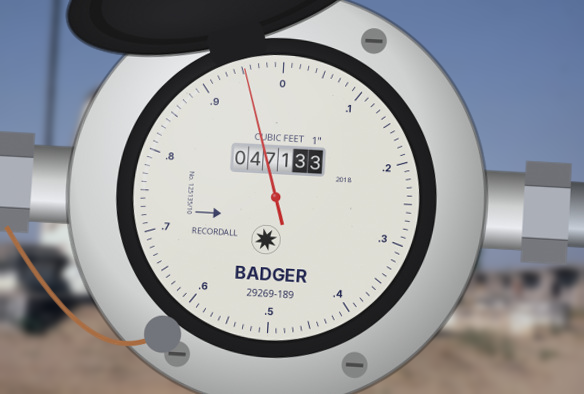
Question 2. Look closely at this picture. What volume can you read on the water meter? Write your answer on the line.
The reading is 47132.95 ft³
